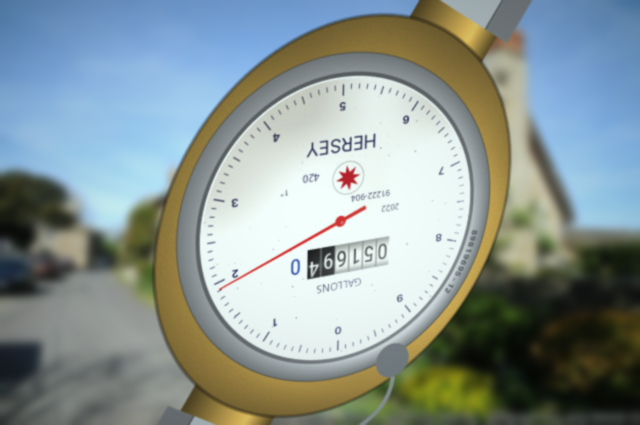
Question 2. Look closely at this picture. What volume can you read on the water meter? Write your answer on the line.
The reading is 516941.9 gal
